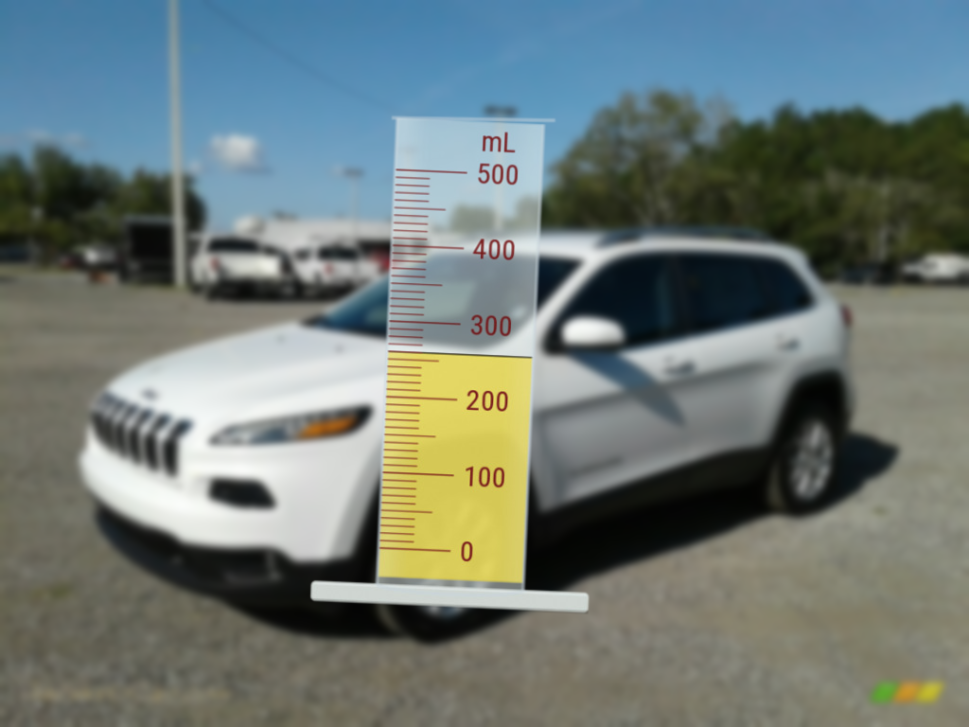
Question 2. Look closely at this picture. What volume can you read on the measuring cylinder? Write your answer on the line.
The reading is 260 mL
